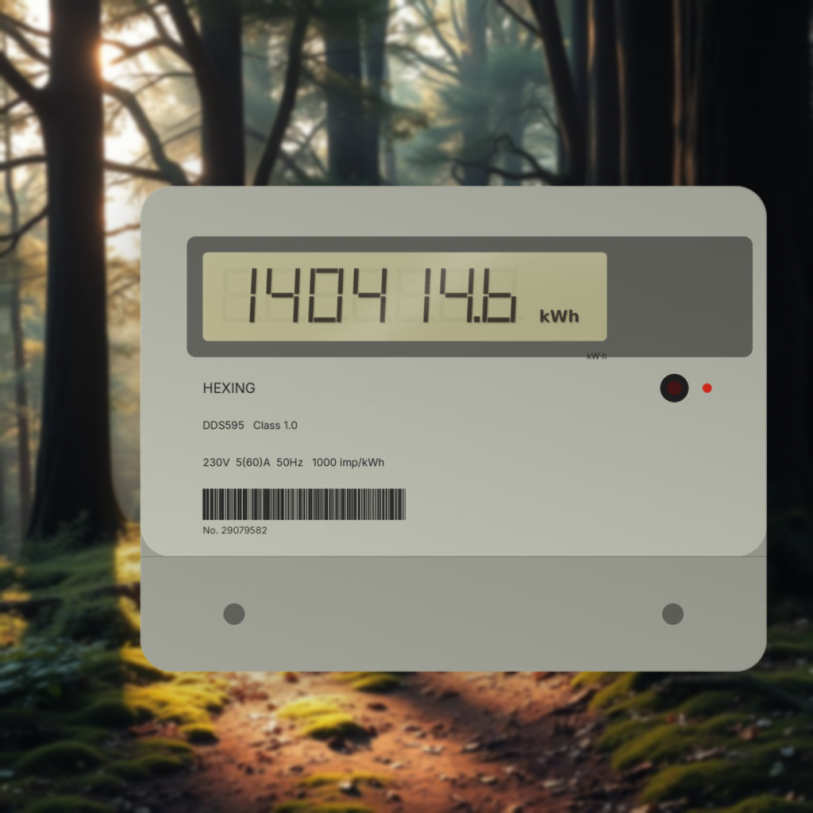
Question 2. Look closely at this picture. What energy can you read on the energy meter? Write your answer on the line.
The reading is 140414.6 kWh
